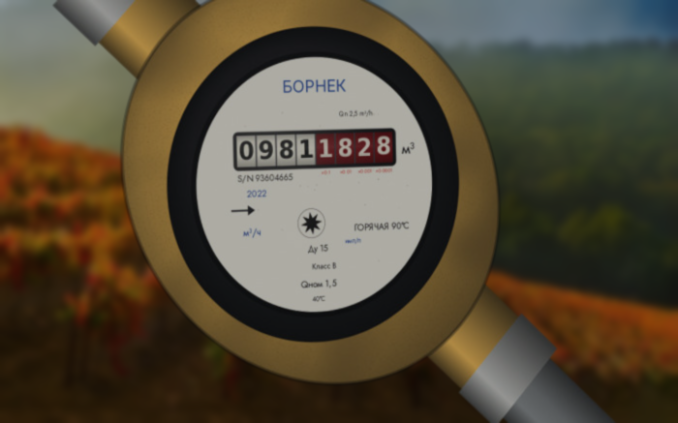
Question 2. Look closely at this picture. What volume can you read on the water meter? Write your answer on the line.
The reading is 981.1828 m³
